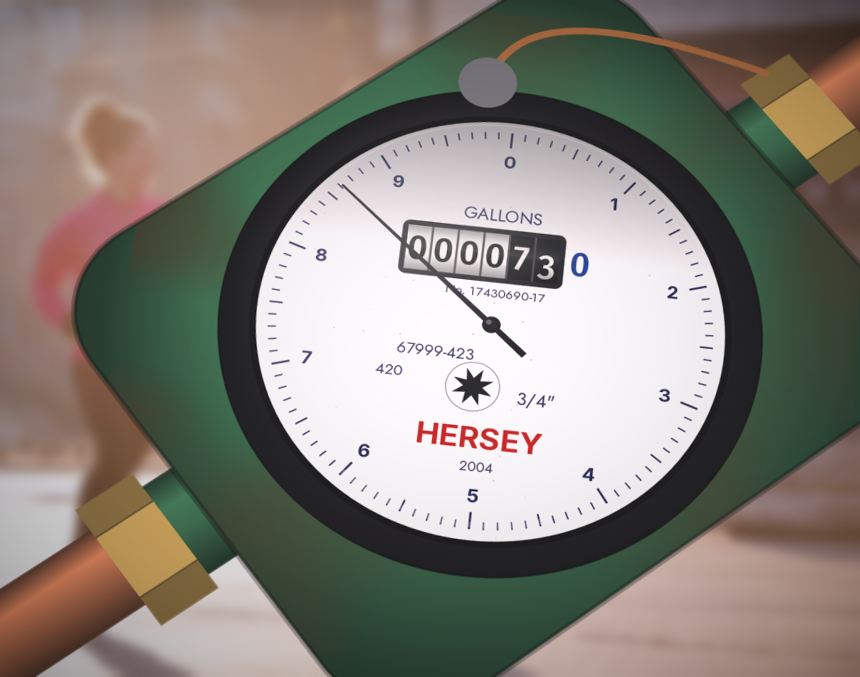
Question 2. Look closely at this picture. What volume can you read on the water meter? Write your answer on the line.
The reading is 728.6 gal
